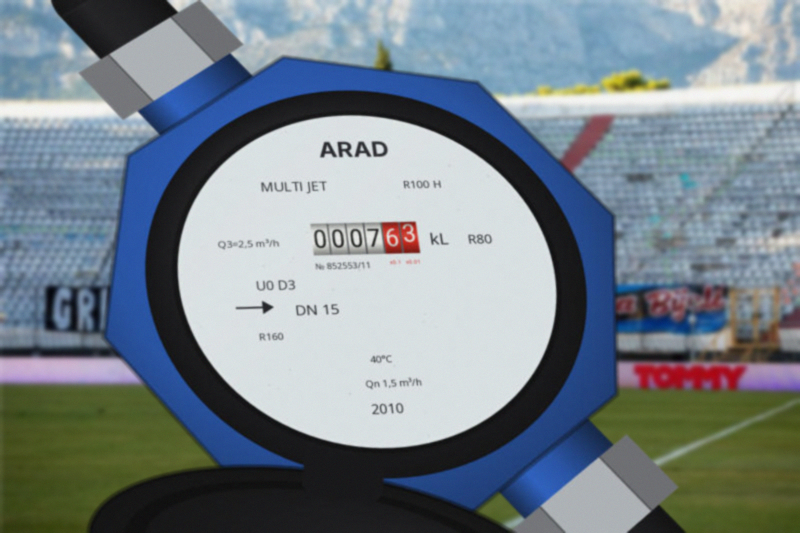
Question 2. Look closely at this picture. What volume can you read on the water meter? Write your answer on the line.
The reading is 7.63 kL
